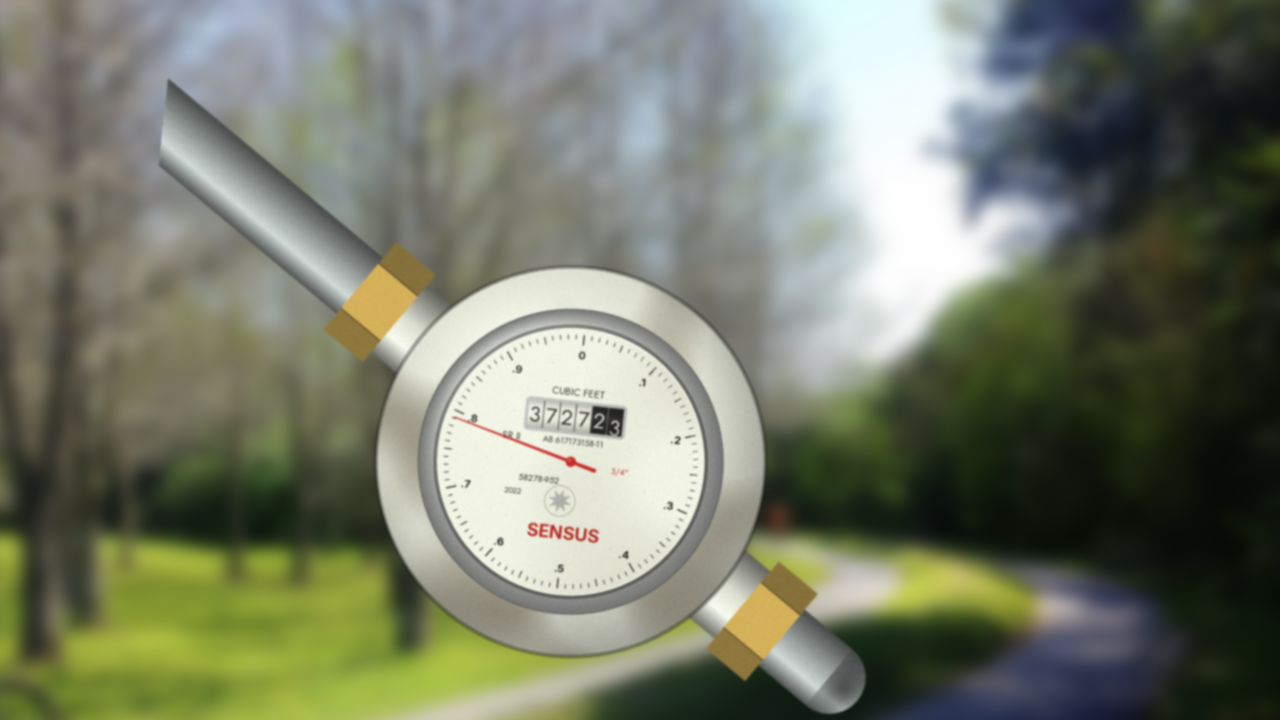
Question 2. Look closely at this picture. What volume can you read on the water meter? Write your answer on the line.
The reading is 372722.79 ft³
